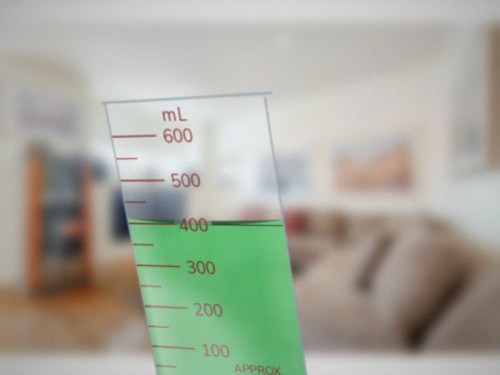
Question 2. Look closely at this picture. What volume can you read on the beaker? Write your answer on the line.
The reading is 400 mL
